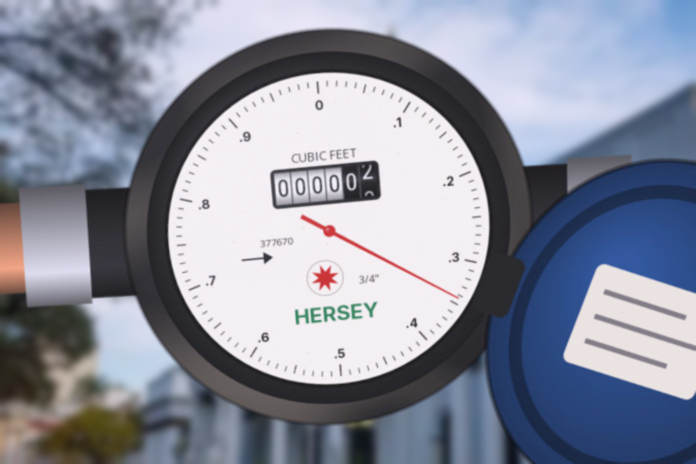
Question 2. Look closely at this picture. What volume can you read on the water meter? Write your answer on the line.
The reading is 2.34 ft³
